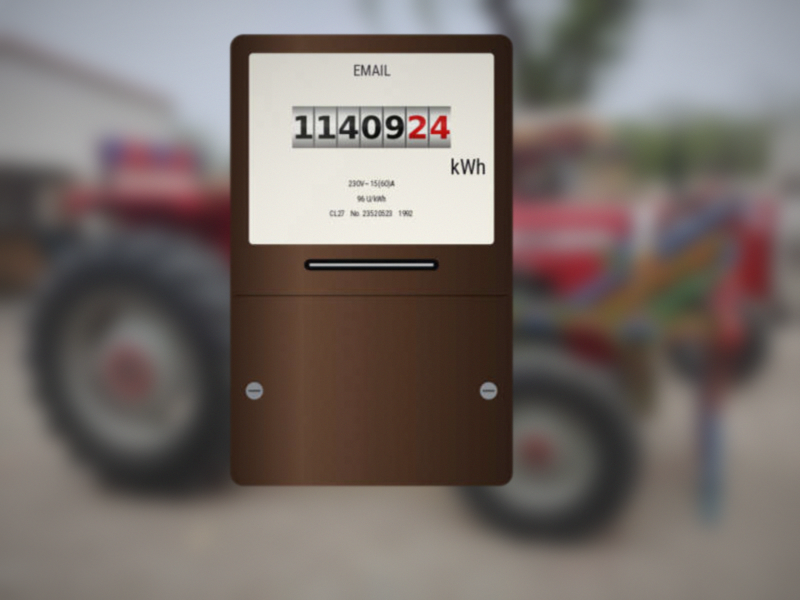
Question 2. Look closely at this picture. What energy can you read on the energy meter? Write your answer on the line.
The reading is 11409.24 kWh
